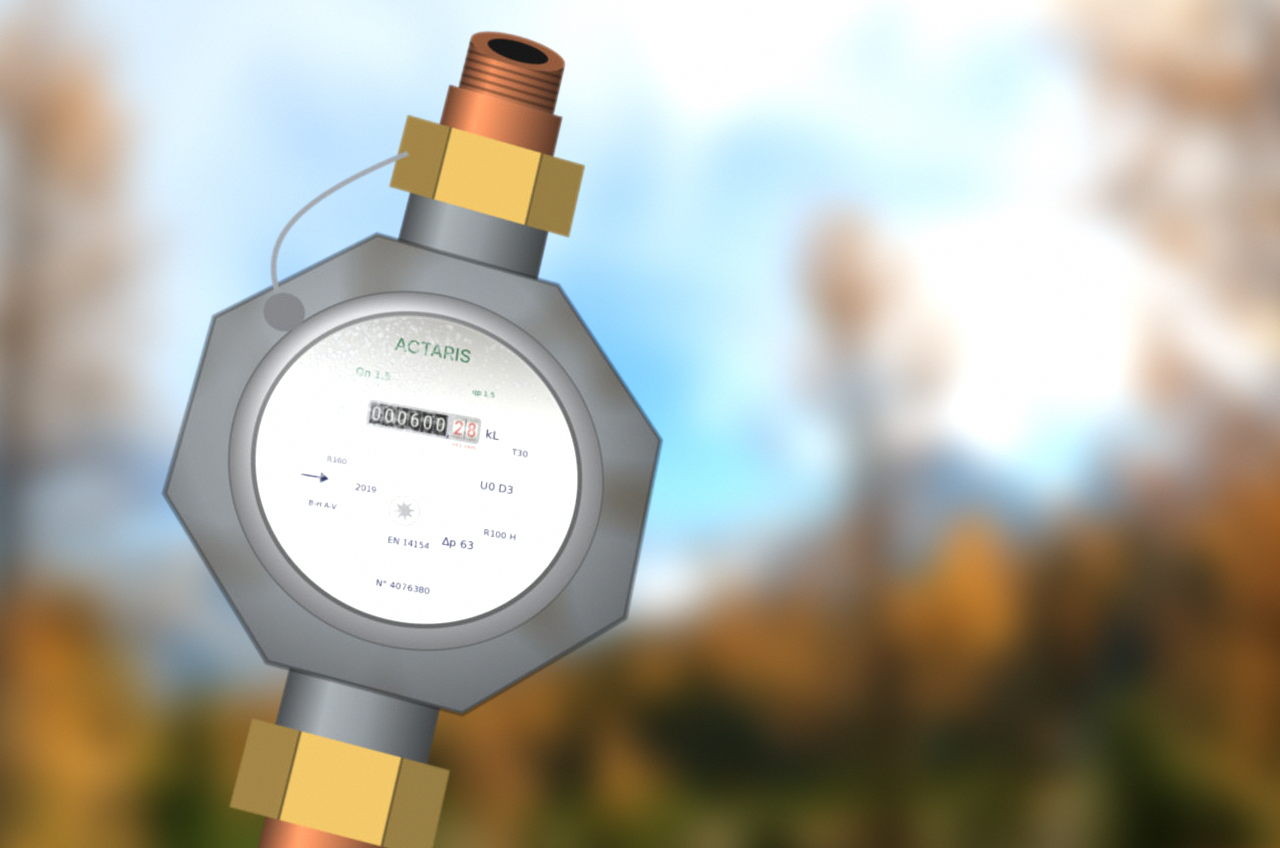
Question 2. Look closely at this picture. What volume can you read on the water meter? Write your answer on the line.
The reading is 600.28 kL
